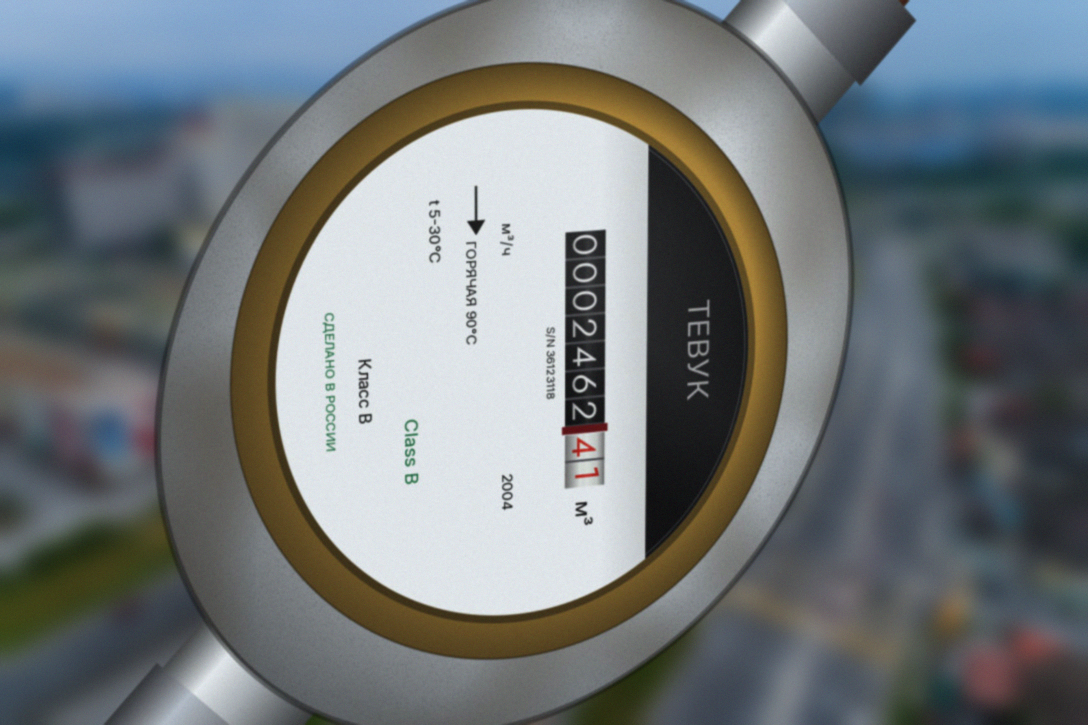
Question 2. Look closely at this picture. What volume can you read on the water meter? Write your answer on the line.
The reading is 2462.41 m³
